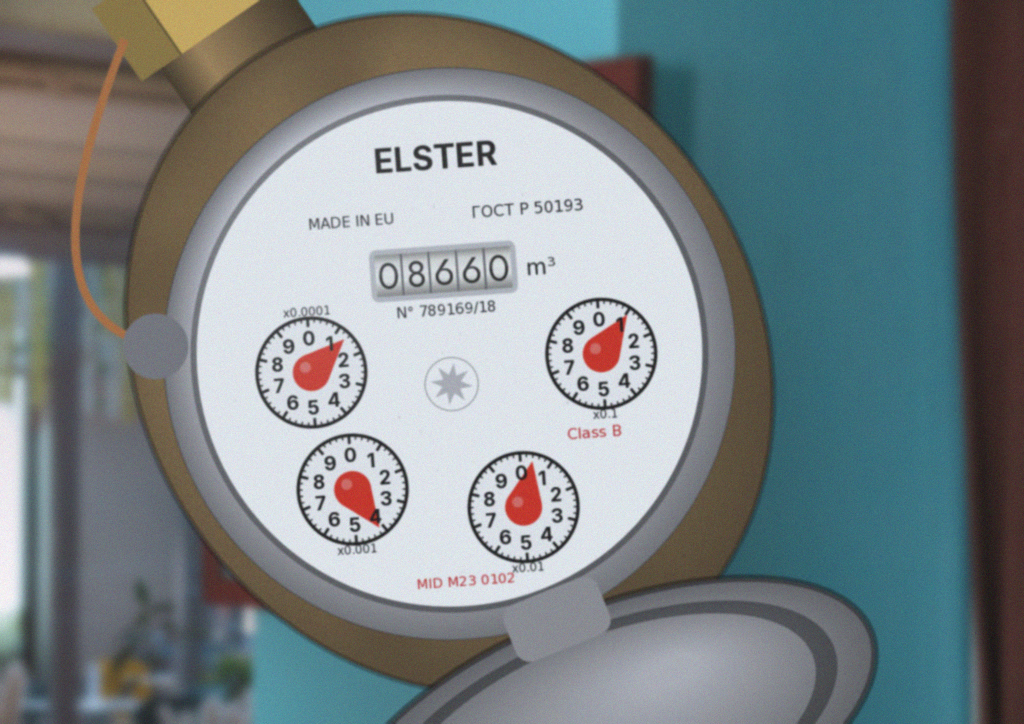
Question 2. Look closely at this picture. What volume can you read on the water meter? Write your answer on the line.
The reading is 8660.1041 m³
